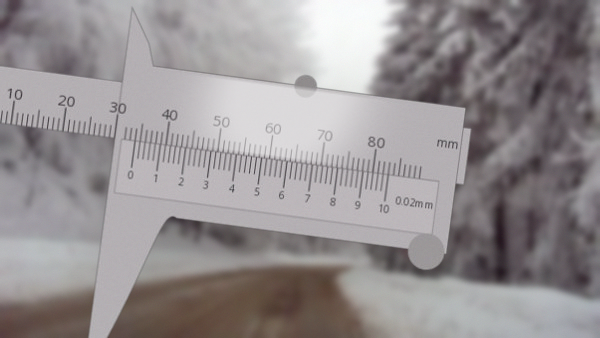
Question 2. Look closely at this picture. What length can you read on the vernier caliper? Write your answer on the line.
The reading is 34.0 mm
